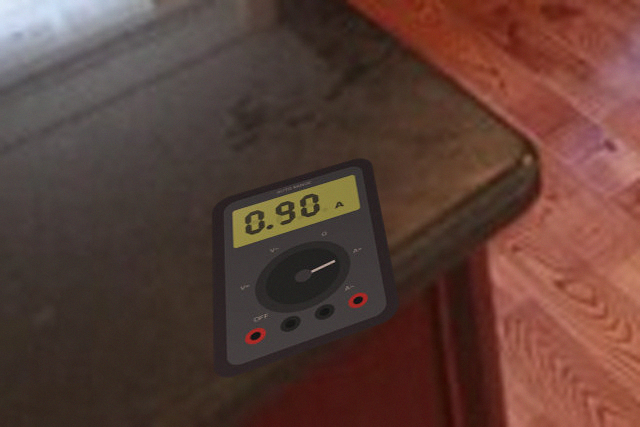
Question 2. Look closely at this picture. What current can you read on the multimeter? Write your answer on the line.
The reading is 0.90 A
